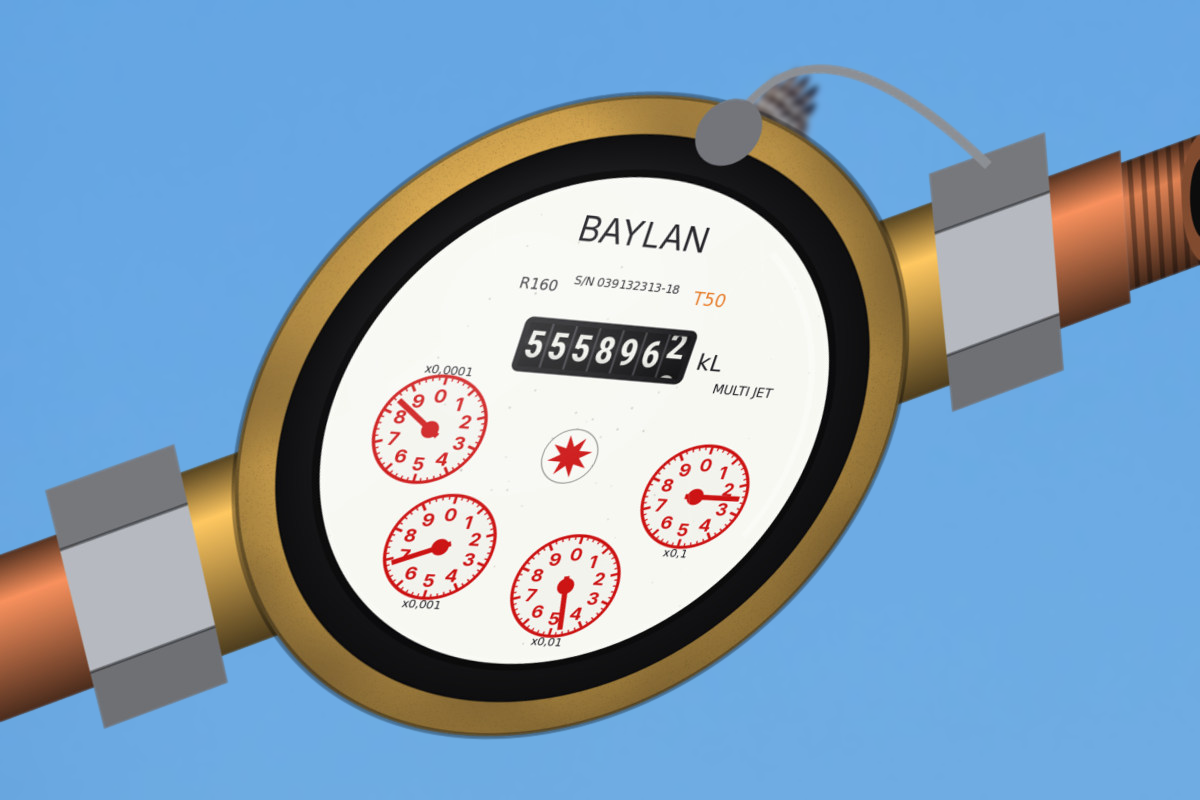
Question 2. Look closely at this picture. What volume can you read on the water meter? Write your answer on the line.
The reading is 5558962.2468 kL
